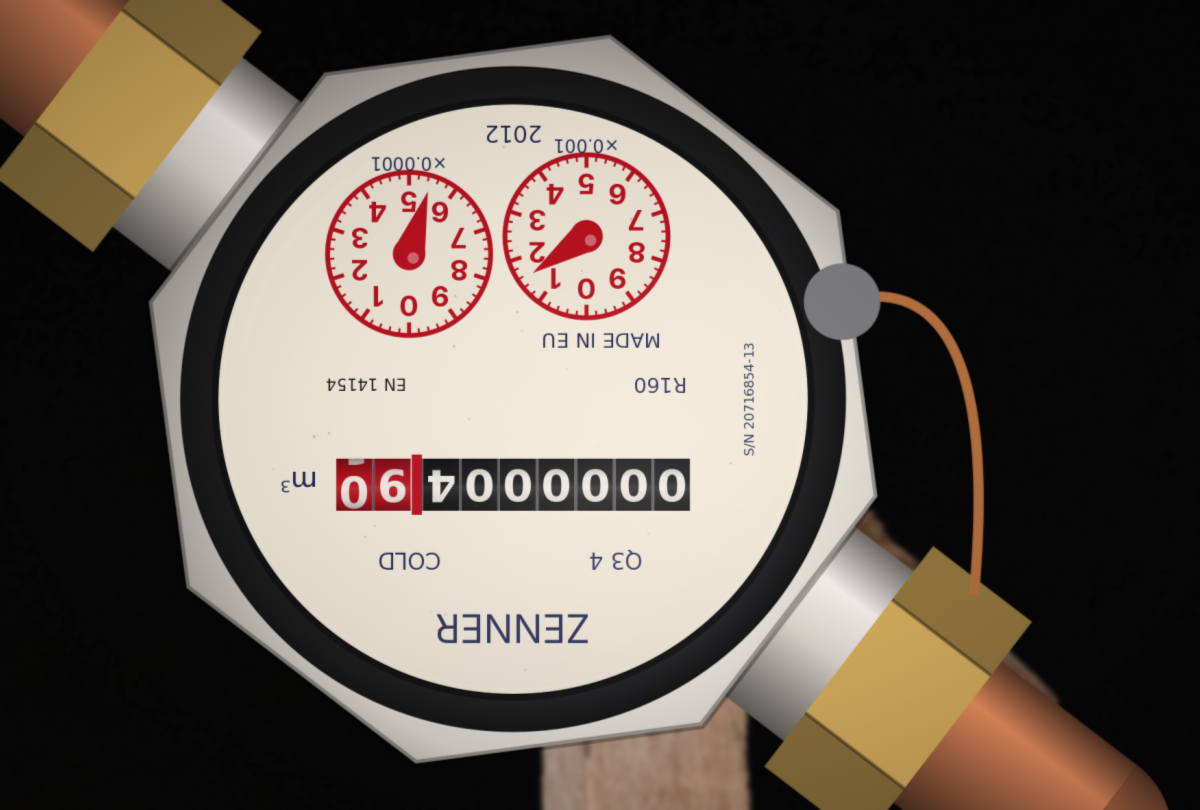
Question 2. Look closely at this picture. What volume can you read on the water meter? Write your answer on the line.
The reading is 4.9015 m³
